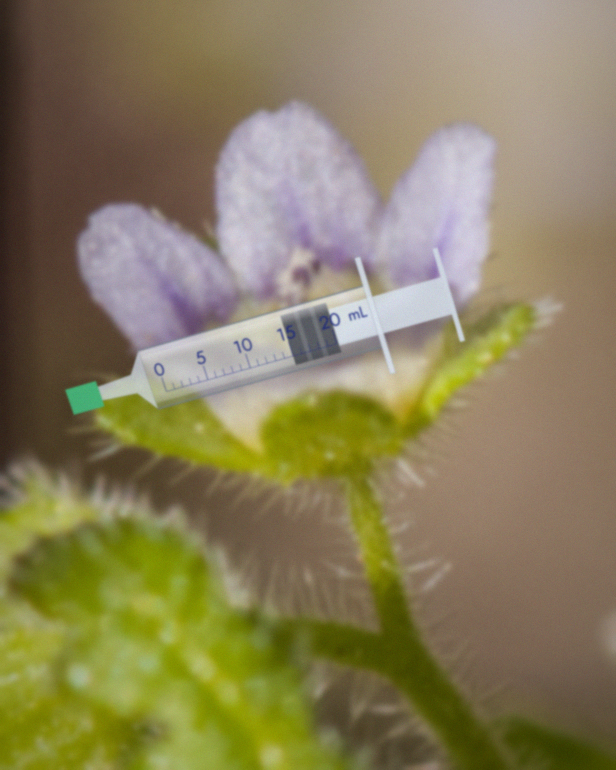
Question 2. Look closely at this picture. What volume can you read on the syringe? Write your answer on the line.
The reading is 15 mL
